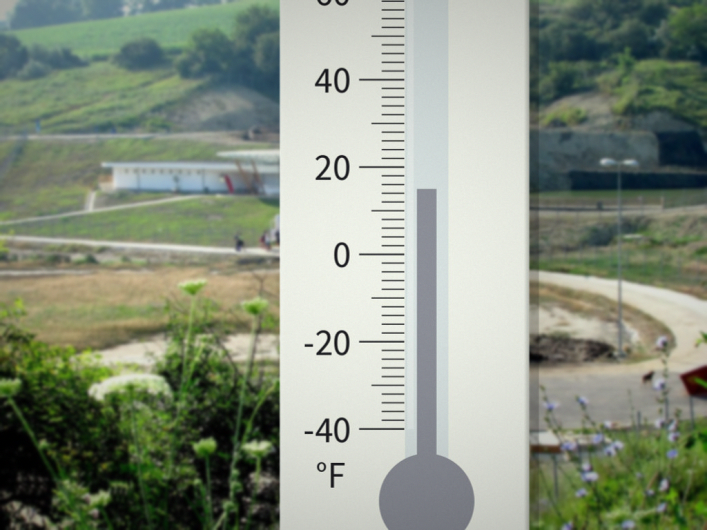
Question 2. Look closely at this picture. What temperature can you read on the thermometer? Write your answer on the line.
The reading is 15 °F
